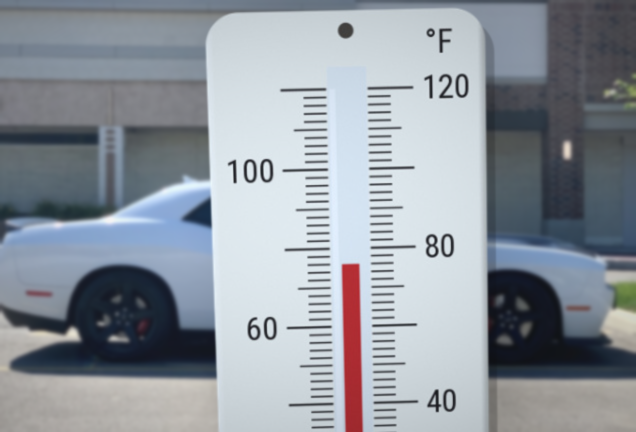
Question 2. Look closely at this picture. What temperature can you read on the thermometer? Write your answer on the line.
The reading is 76 °F
